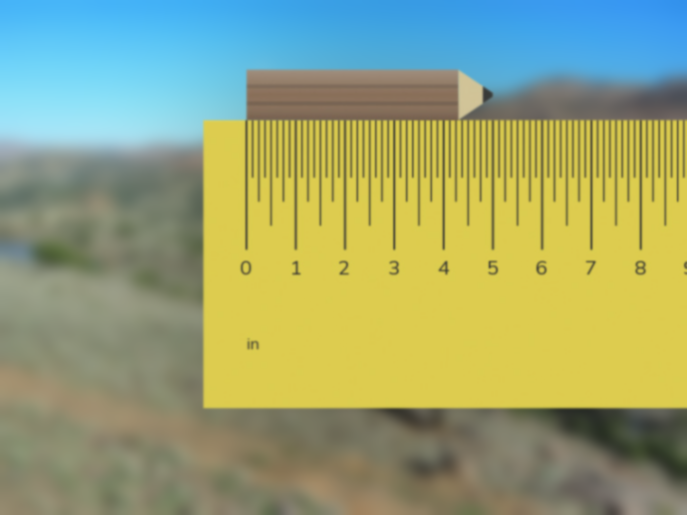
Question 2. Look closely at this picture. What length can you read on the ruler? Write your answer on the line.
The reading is 5 in
